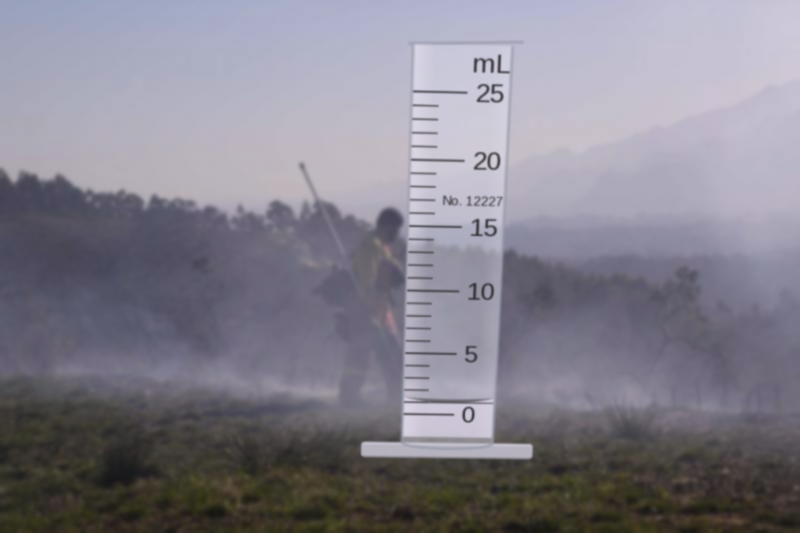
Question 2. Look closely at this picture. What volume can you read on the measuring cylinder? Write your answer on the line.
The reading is 1 mL
